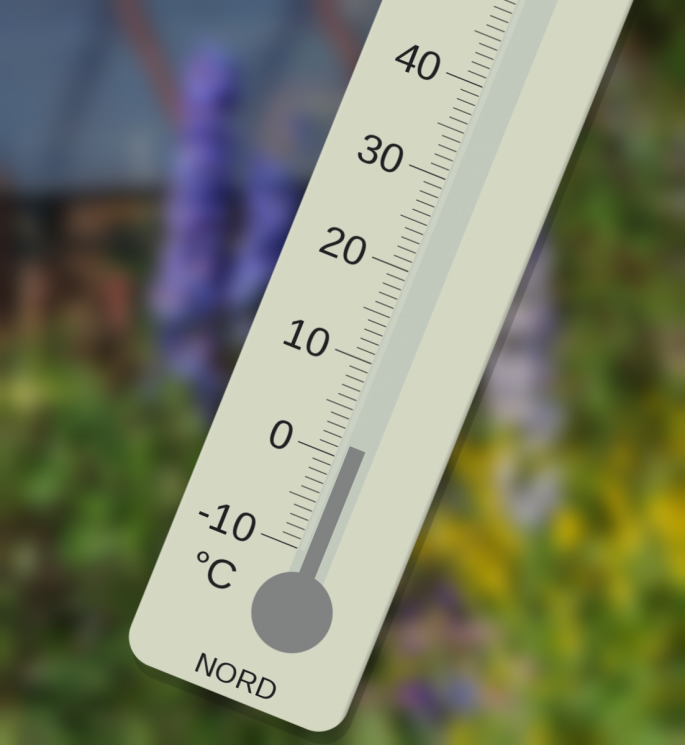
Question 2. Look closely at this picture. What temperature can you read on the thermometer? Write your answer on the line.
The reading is 1.5 °C
